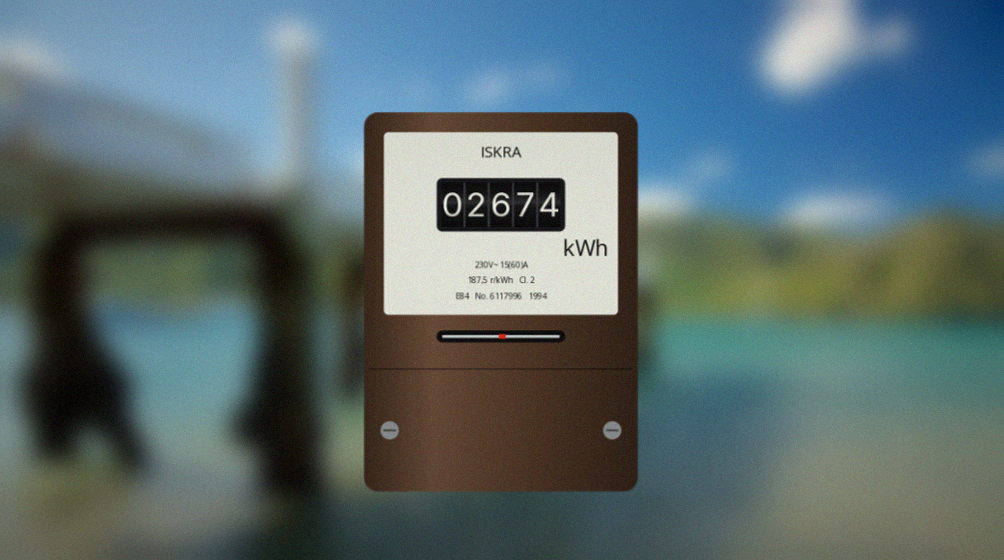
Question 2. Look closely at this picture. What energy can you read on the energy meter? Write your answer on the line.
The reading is 2674 kWh
